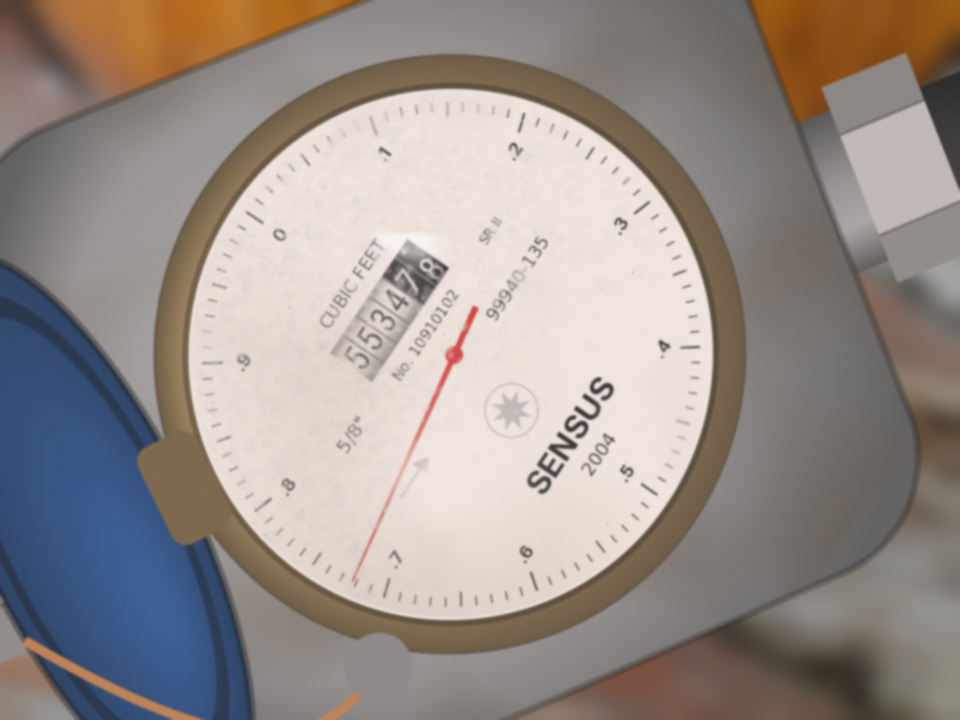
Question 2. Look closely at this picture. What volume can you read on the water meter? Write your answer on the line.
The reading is 553477.72 ft³
